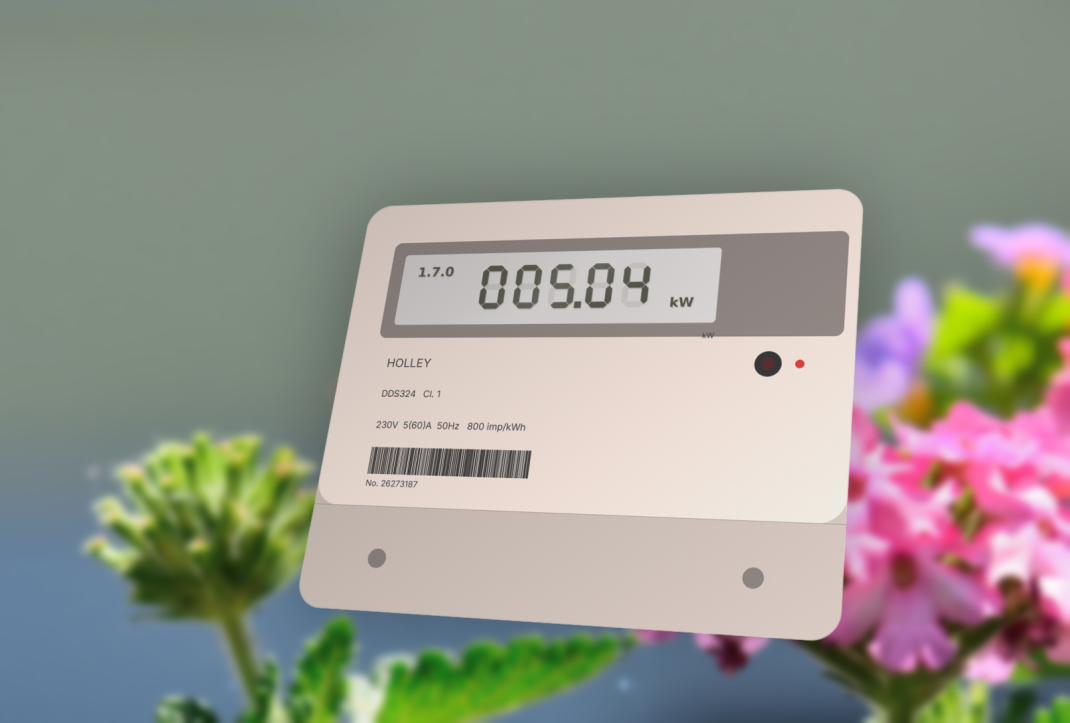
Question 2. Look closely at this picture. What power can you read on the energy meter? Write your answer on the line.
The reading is 5.04 kW
